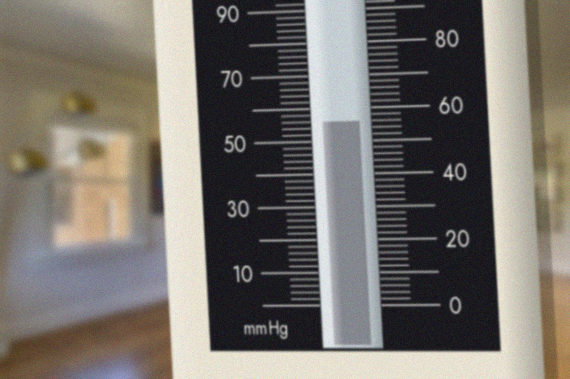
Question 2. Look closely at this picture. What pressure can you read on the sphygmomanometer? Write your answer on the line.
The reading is 56 mmHg
